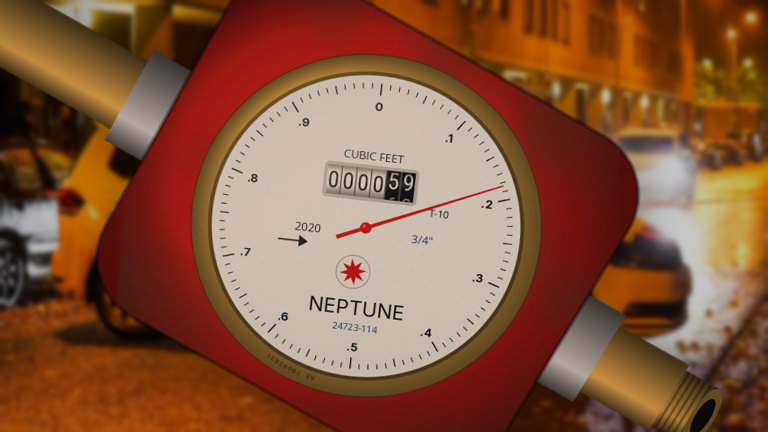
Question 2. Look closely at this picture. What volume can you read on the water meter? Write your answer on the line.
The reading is 59.18 ft³
